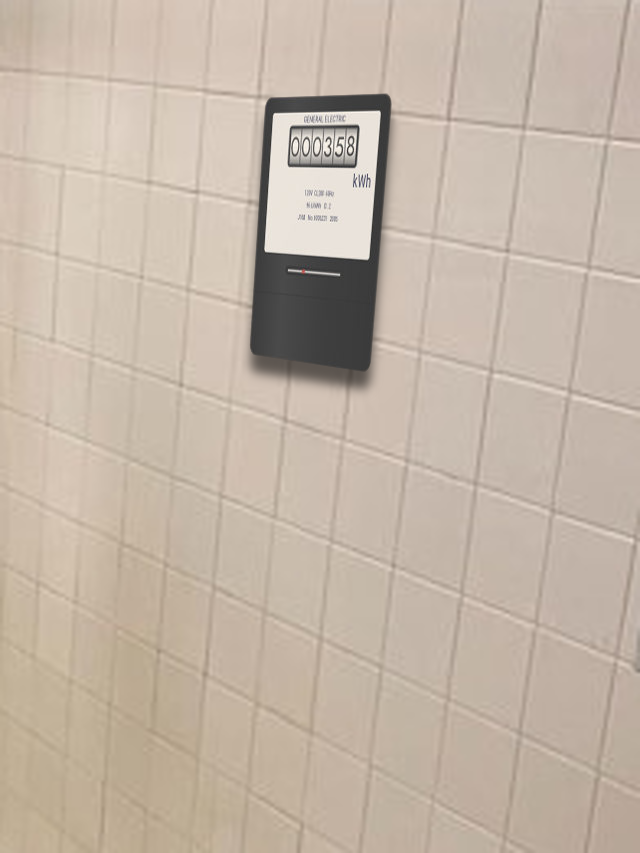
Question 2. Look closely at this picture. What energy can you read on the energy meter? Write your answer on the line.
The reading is 358 kWh
